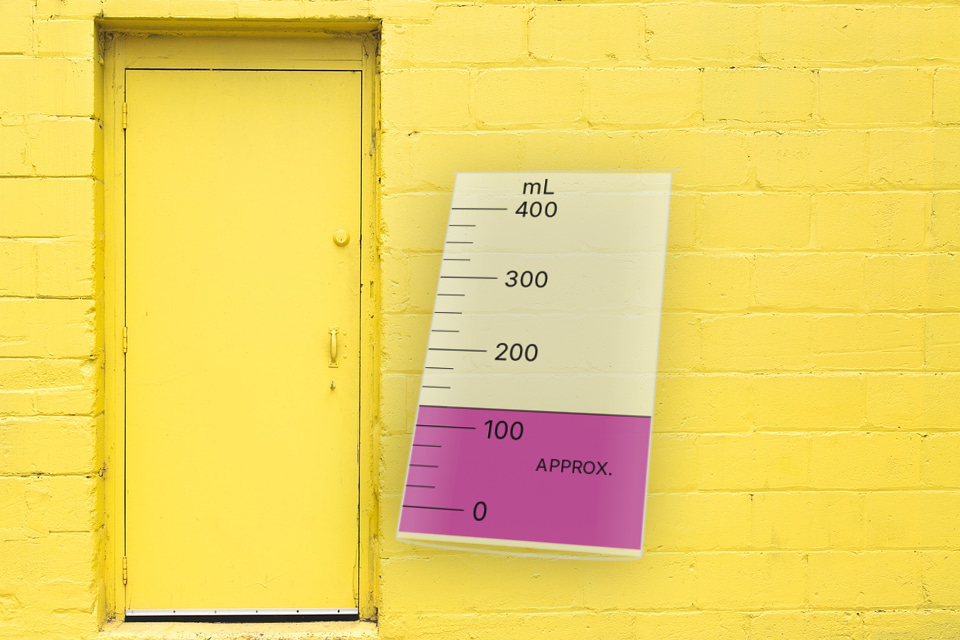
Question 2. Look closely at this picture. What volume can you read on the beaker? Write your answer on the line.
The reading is 125 mL
